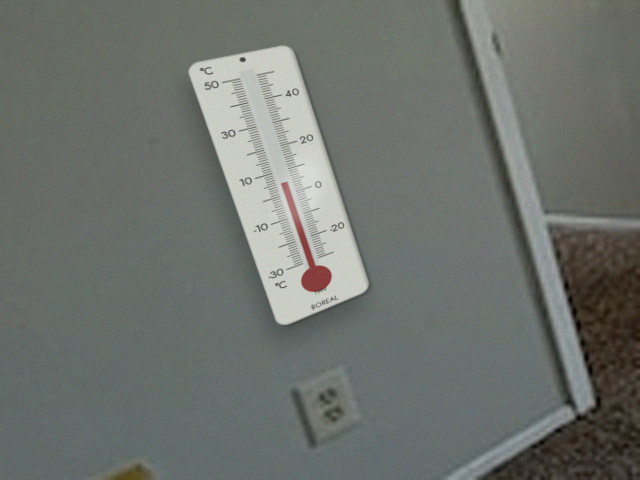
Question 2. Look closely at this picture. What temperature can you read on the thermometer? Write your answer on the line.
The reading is 5 °C
